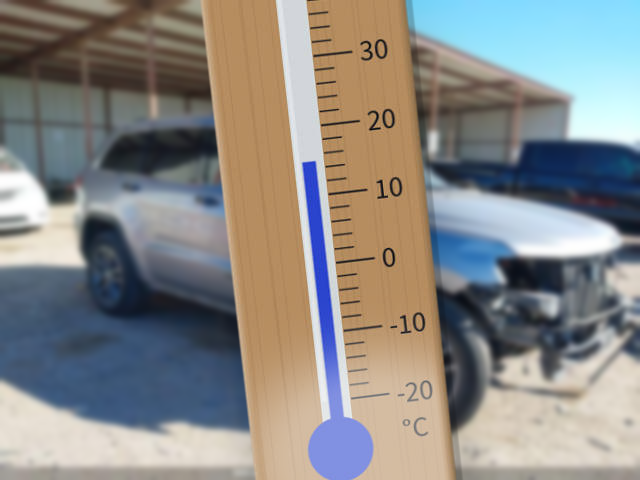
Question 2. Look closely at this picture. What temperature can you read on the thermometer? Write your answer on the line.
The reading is 15 °C
